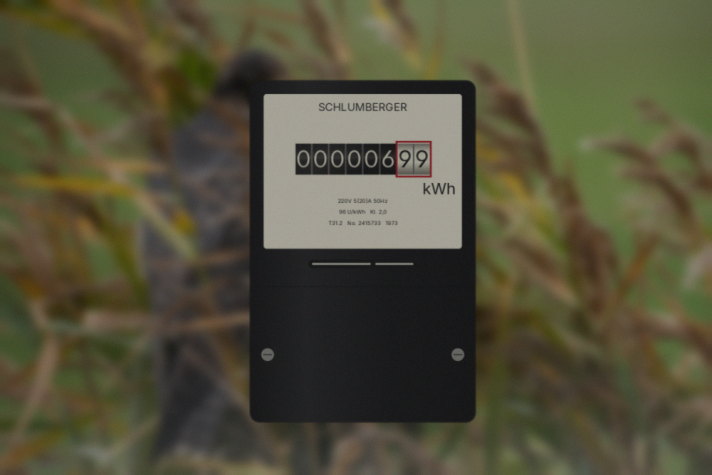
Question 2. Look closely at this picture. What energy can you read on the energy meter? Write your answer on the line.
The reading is 6.99 kWh
